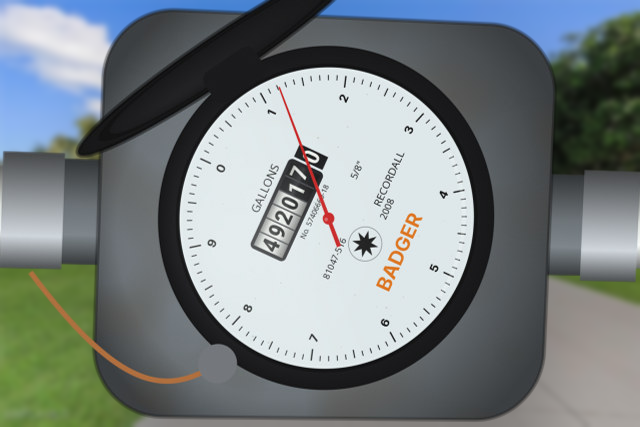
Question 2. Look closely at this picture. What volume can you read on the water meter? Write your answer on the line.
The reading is 4920171.2 gal
